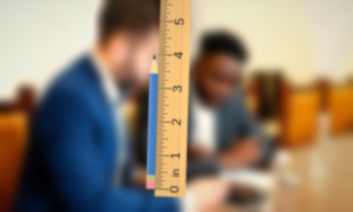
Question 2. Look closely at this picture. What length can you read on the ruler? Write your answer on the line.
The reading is 4 in
